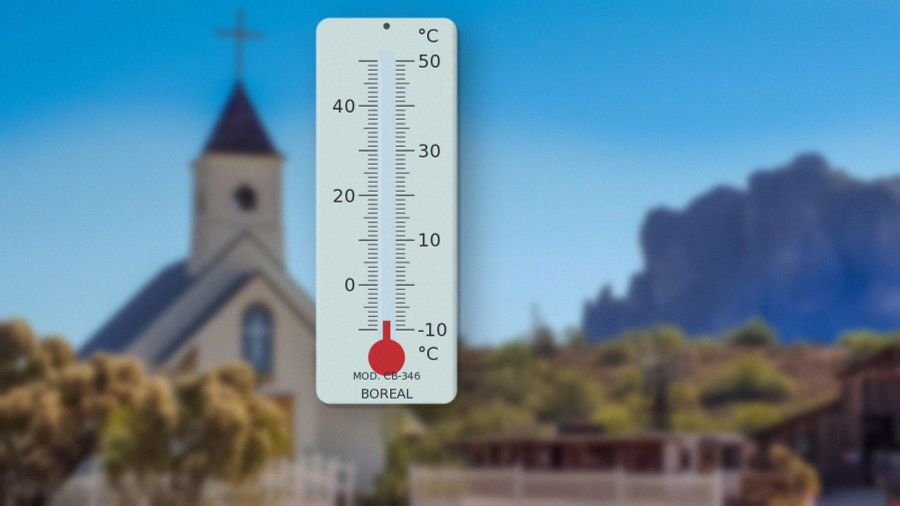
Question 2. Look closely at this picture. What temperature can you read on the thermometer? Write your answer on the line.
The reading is -8 °C
